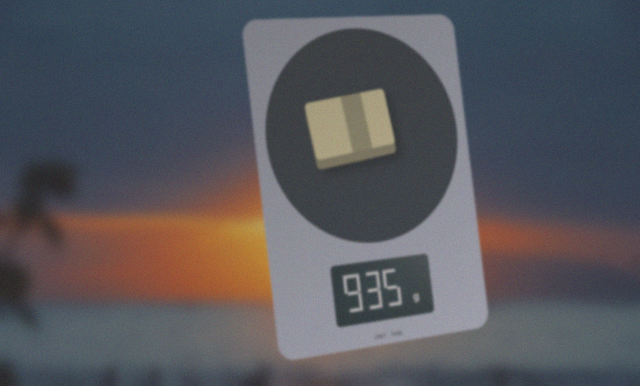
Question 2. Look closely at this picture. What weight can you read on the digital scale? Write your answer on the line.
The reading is 935 g
